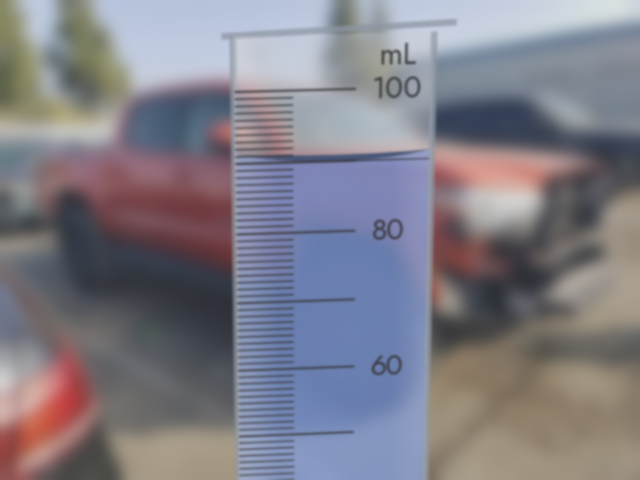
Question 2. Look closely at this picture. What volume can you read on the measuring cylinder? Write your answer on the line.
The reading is 90 mL
